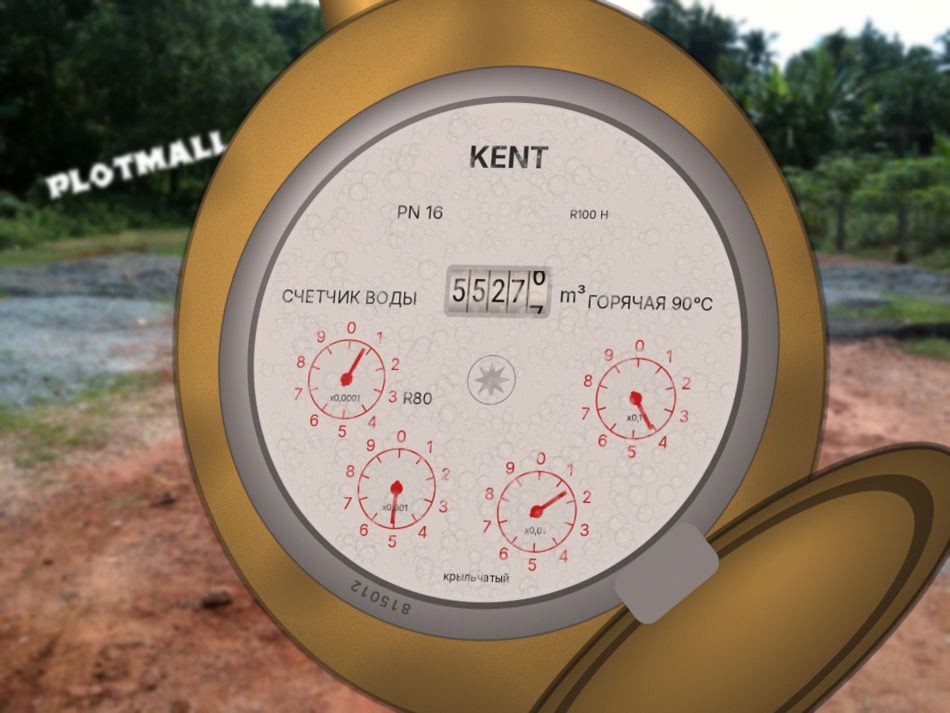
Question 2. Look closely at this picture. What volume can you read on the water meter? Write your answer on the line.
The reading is 55276.4150 m³
